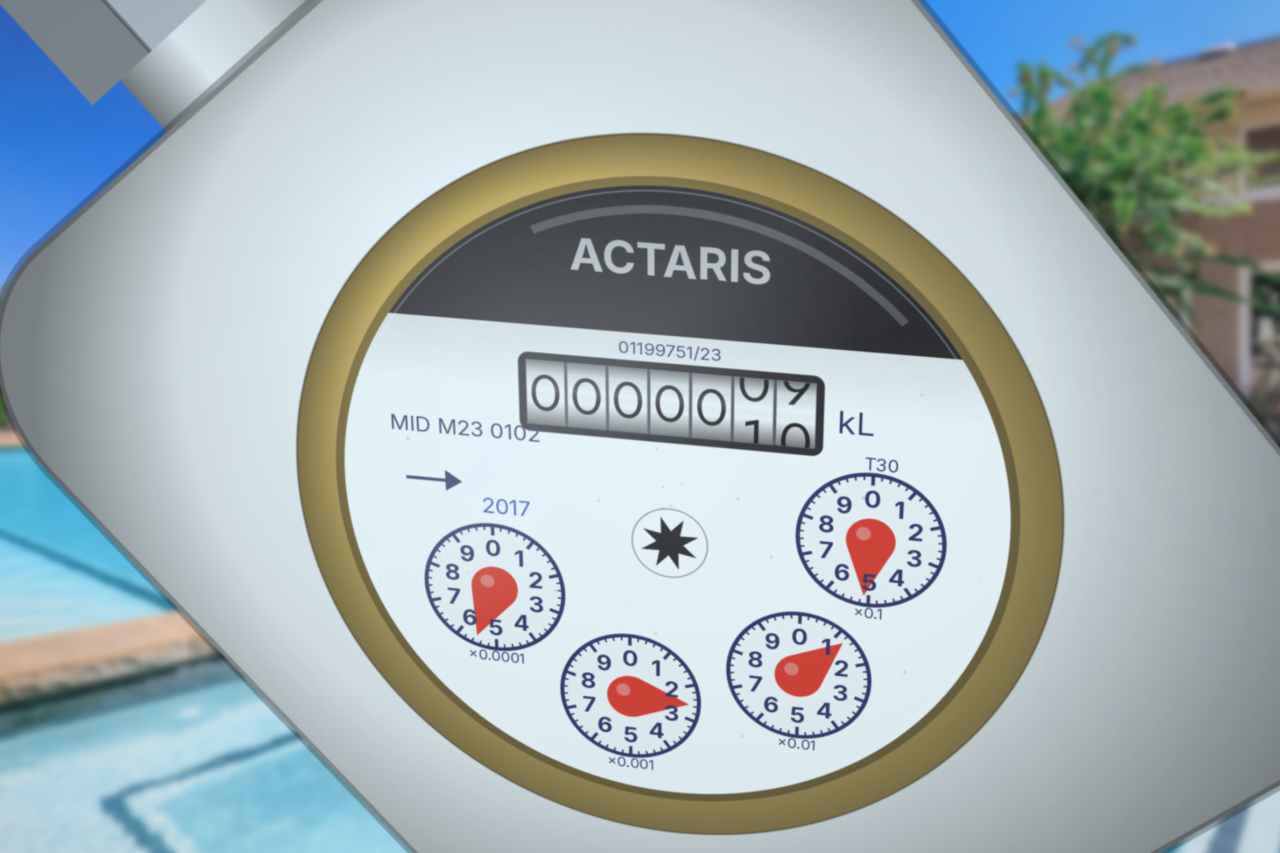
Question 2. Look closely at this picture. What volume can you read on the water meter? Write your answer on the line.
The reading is 9.5125 kL
